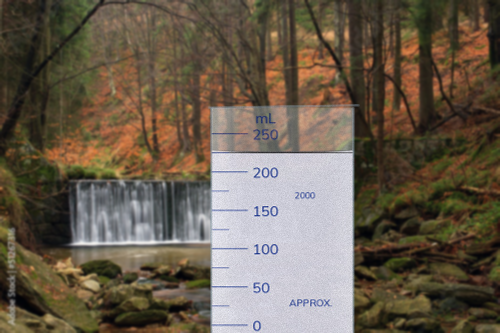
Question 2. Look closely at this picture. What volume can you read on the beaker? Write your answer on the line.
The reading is 225 mL
